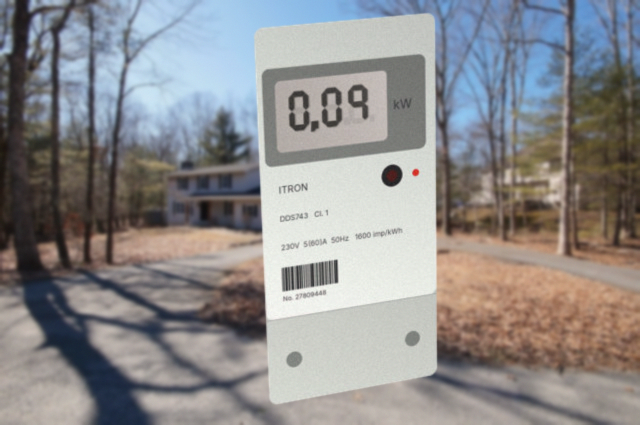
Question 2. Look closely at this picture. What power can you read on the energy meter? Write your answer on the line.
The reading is 0.09 kW
